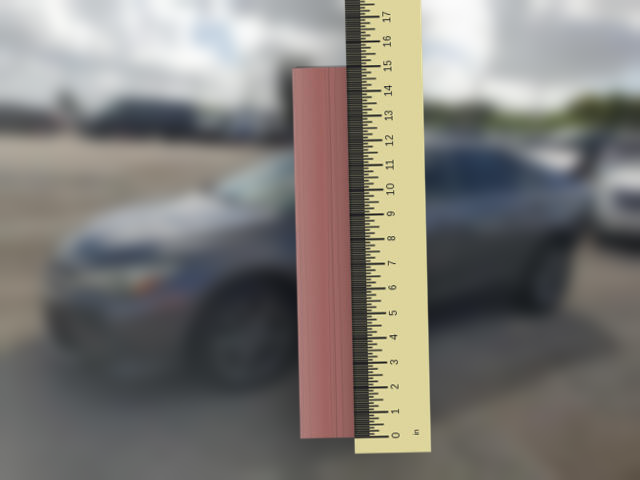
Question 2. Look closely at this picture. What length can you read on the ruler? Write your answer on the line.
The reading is 15 in
